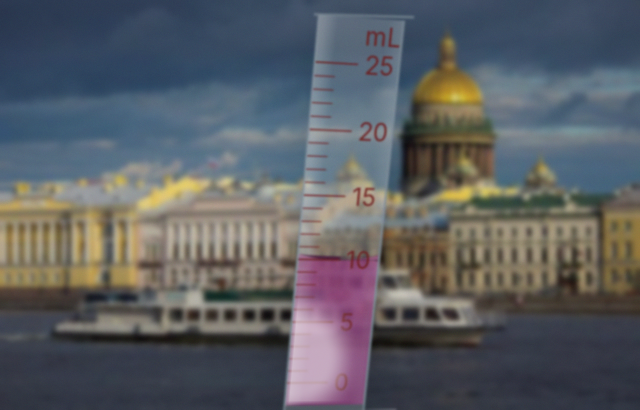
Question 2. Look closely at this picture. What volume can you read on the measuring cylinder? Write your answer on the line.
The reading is 10 mL
